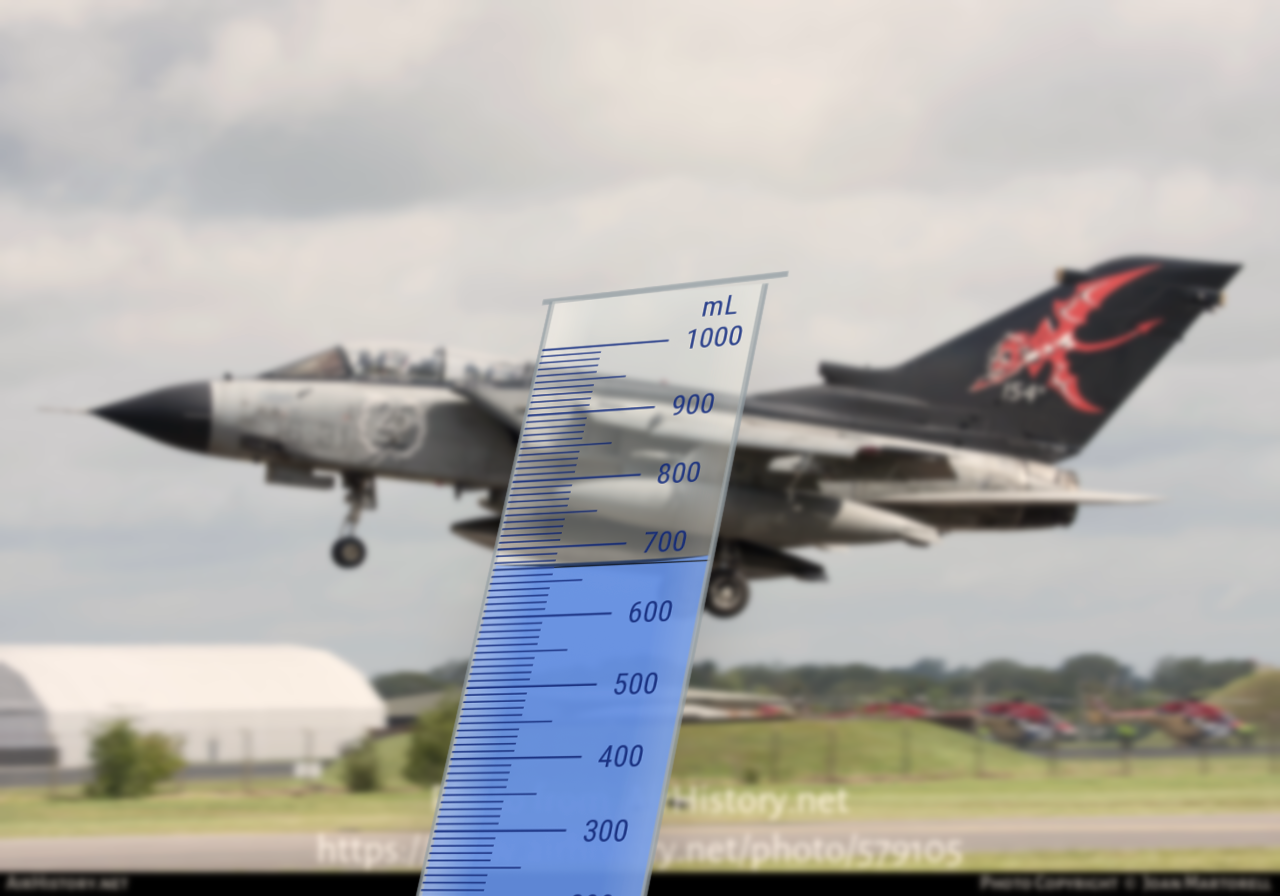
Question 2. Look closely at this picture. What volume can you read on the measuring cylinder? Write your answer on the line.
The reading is 670 mL
